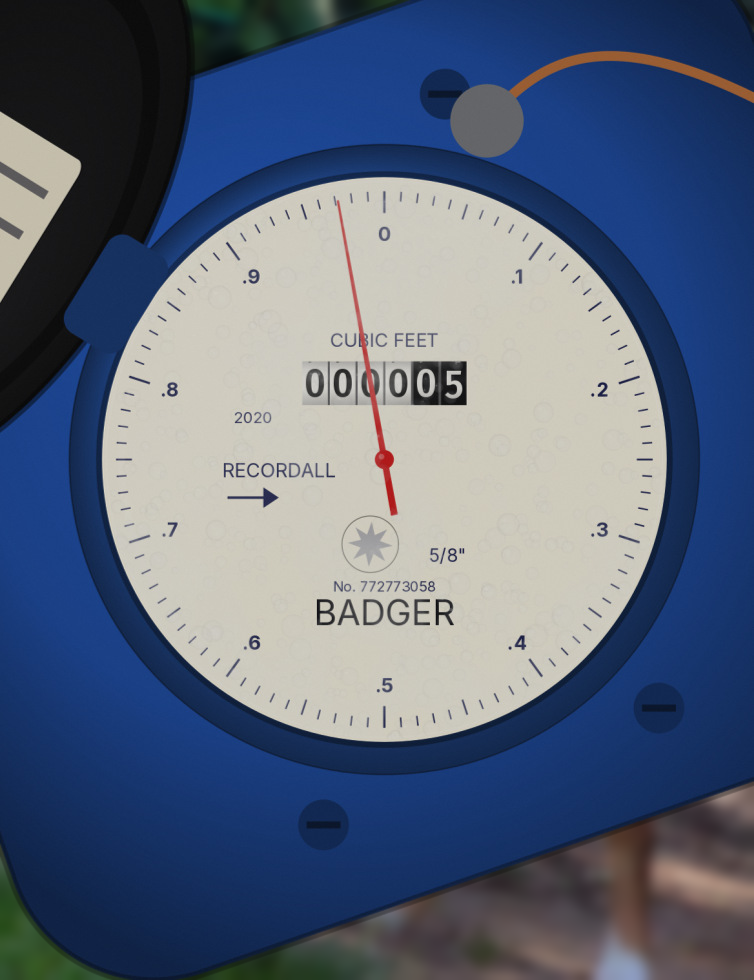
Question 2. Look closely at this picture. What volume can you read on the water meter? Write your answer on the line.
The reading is 4.97 ft³
